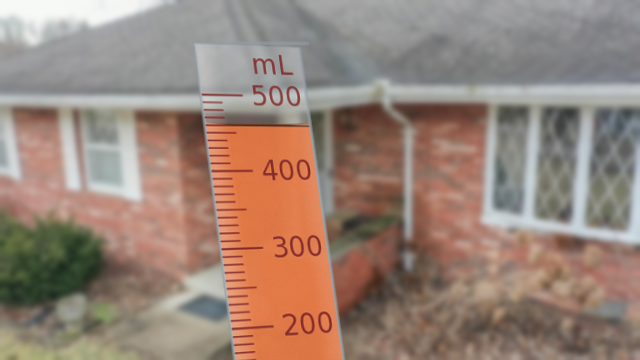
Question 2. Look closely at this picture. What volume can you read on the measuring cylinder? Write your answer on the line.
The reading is 460 mL
